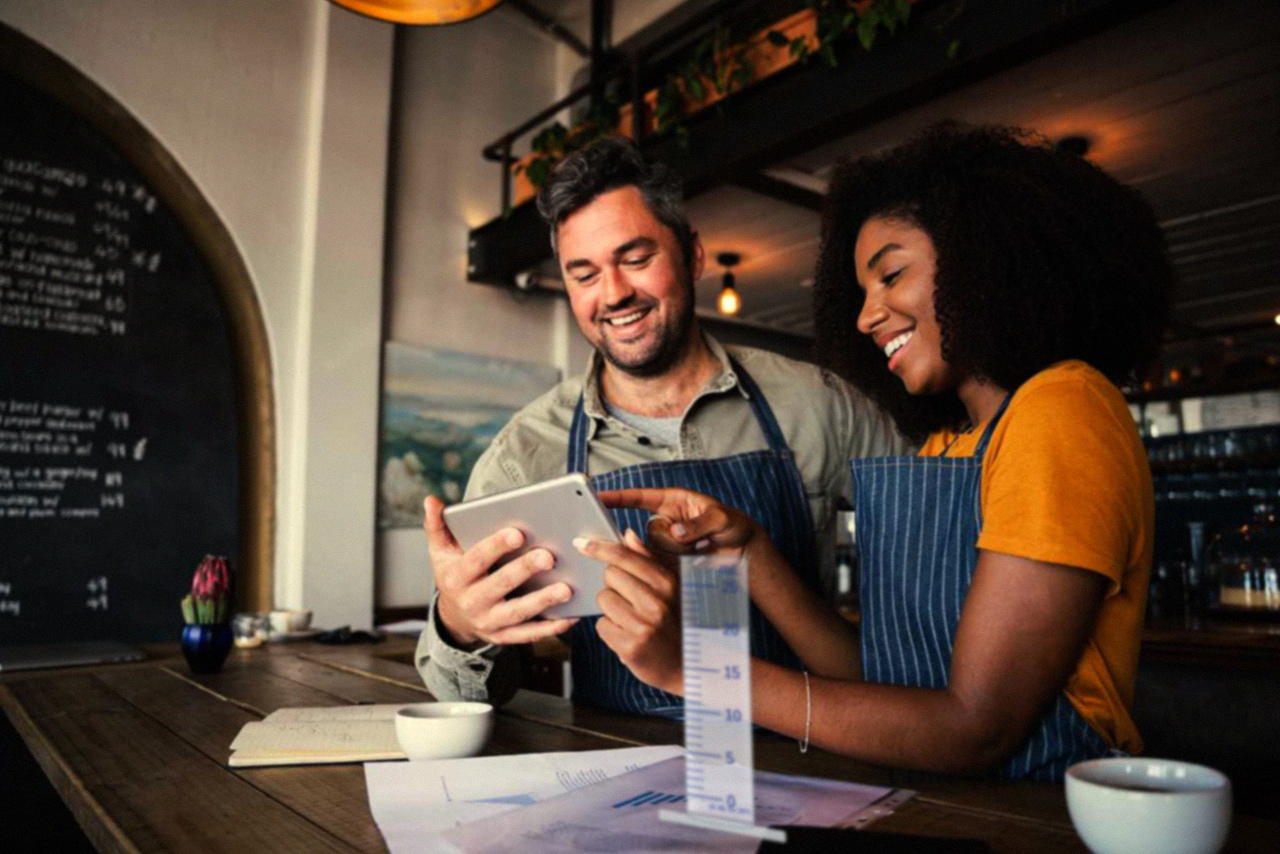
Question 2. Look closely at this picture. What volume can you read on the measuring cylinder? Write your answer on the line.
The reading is 20 mL
